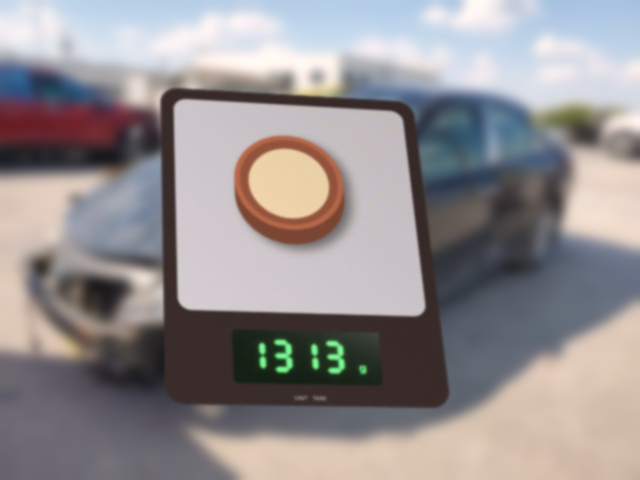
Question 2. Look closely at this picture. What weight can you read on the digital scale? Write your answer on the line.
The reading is 1313 g
